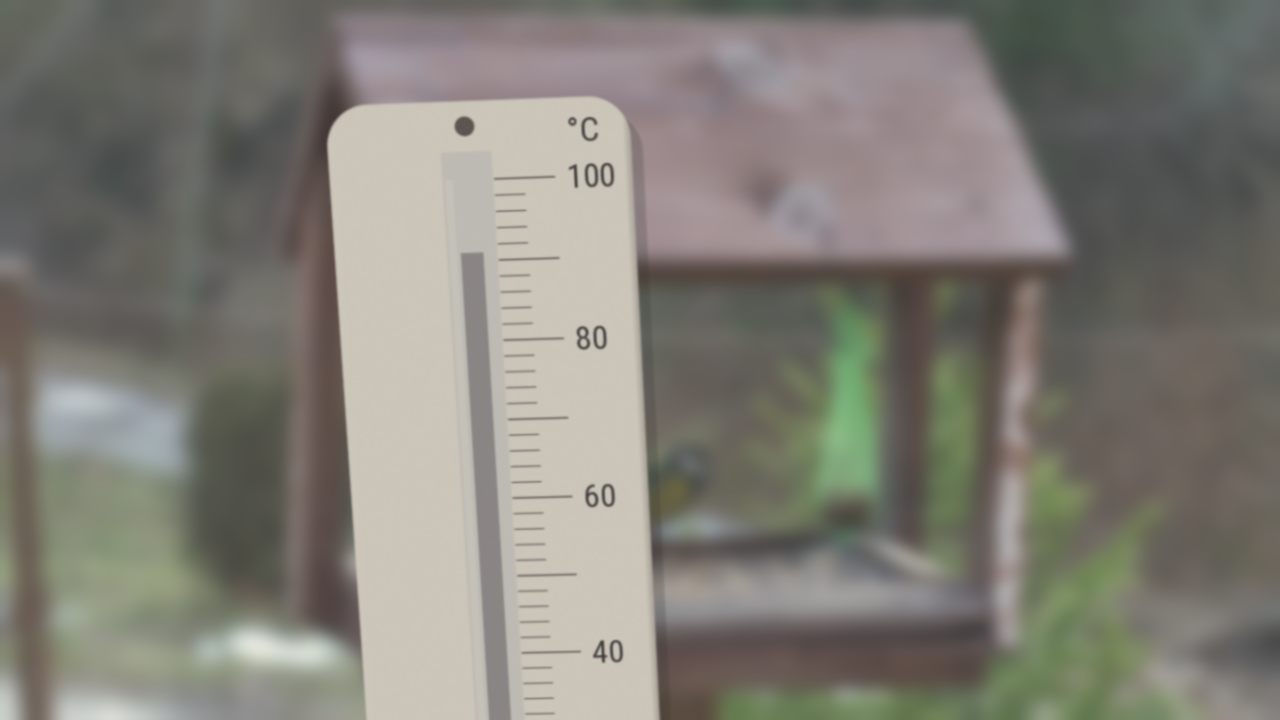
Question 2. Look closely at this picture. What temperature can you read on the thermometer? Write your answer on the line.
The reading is 91 °C
